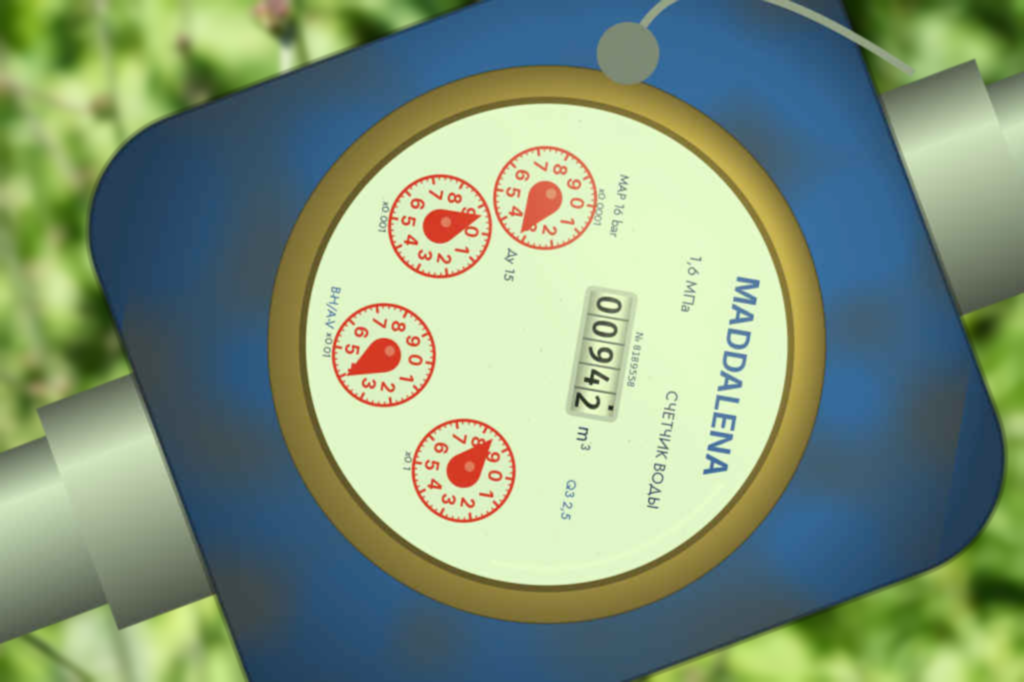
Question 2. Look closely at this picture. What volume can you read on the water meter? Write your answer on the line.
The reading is 941.8393 m³
